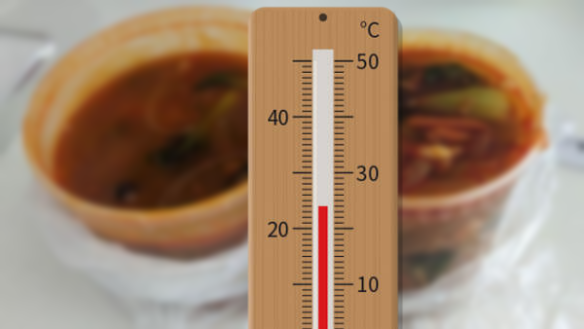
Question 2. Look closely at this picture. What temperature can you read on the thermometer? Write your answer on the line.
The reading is 24 °C
